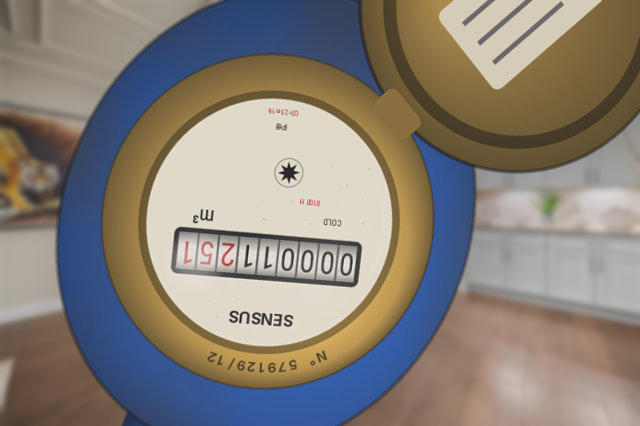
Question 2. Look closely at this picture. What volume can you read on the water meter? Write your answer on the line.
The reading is 11.251 m³
